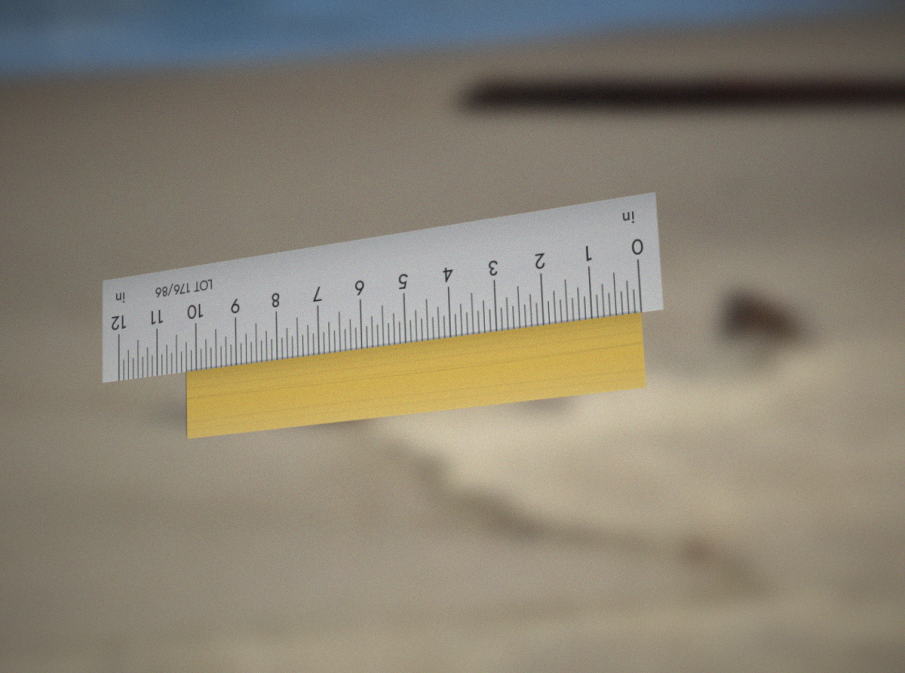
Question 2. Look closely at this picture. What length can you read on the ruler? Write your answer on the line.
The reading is 10.25 in
